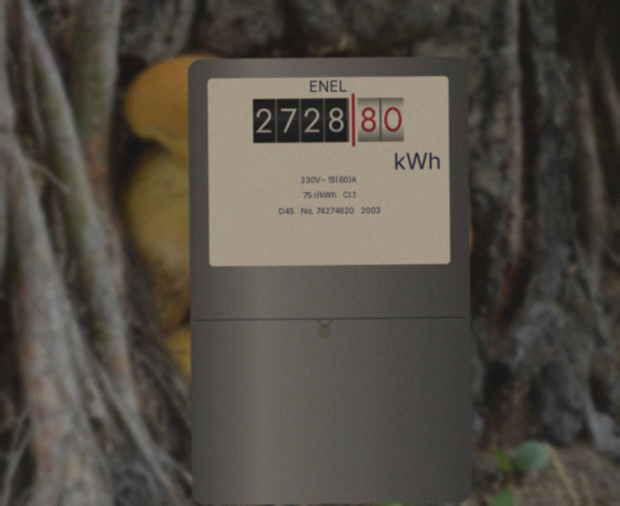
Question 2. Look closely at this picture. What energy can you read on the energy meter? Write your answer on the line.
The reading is 2728.80 kWh
